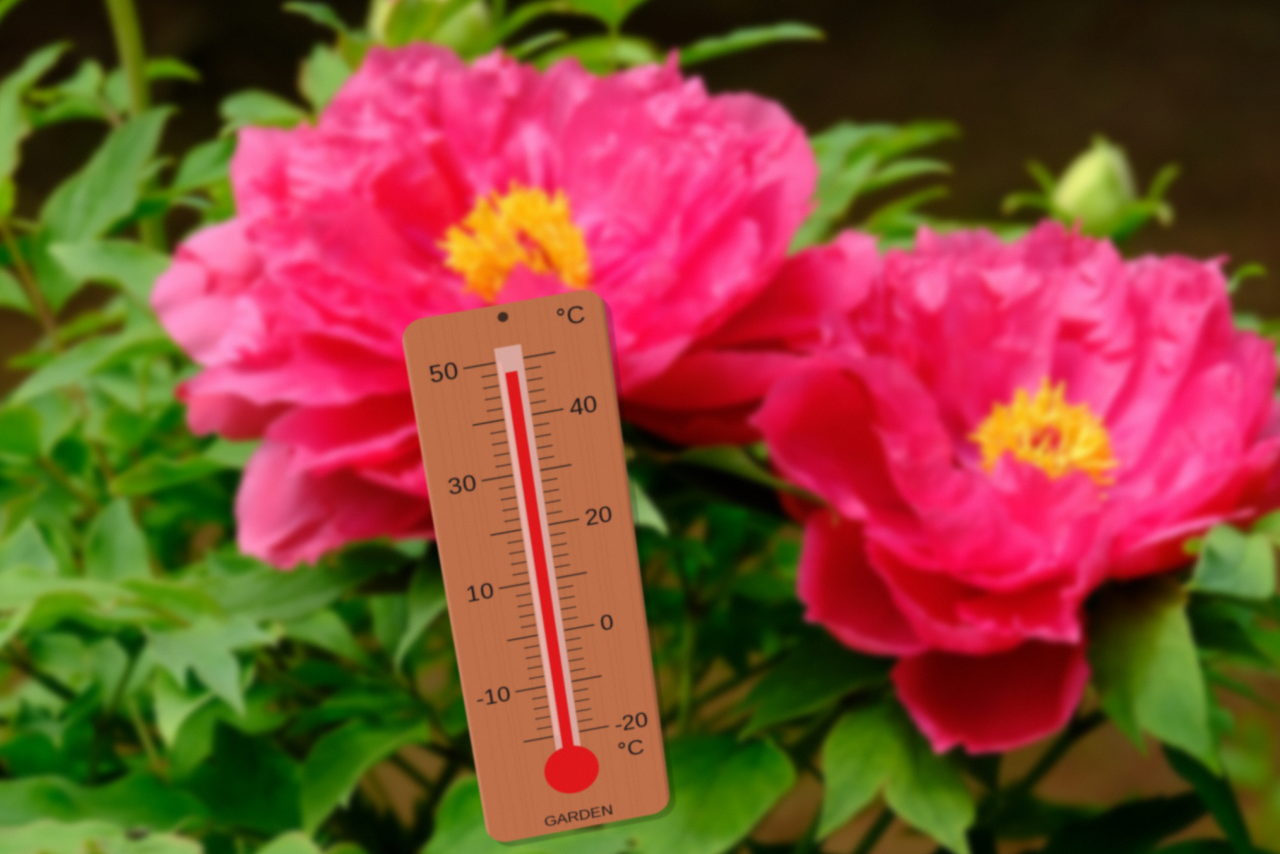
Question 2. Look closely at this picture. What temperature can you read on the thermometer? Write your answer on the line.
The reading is 48 °C
